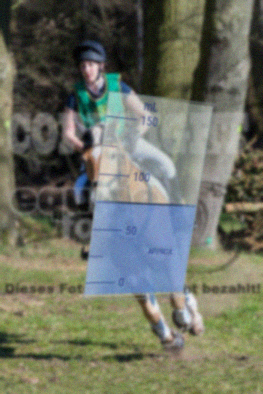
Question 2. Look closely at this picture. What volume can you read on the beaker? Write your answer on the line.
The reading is 75 mL
